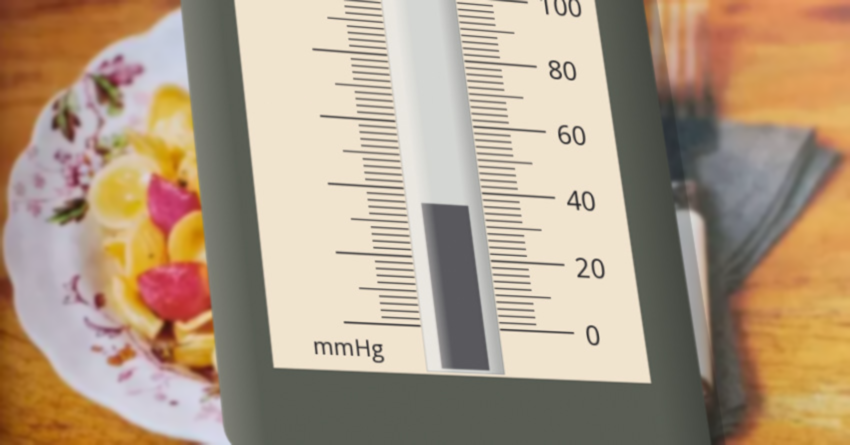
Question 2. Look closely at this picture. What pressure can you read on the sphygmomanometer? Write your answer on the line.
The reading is 36 mmHg
